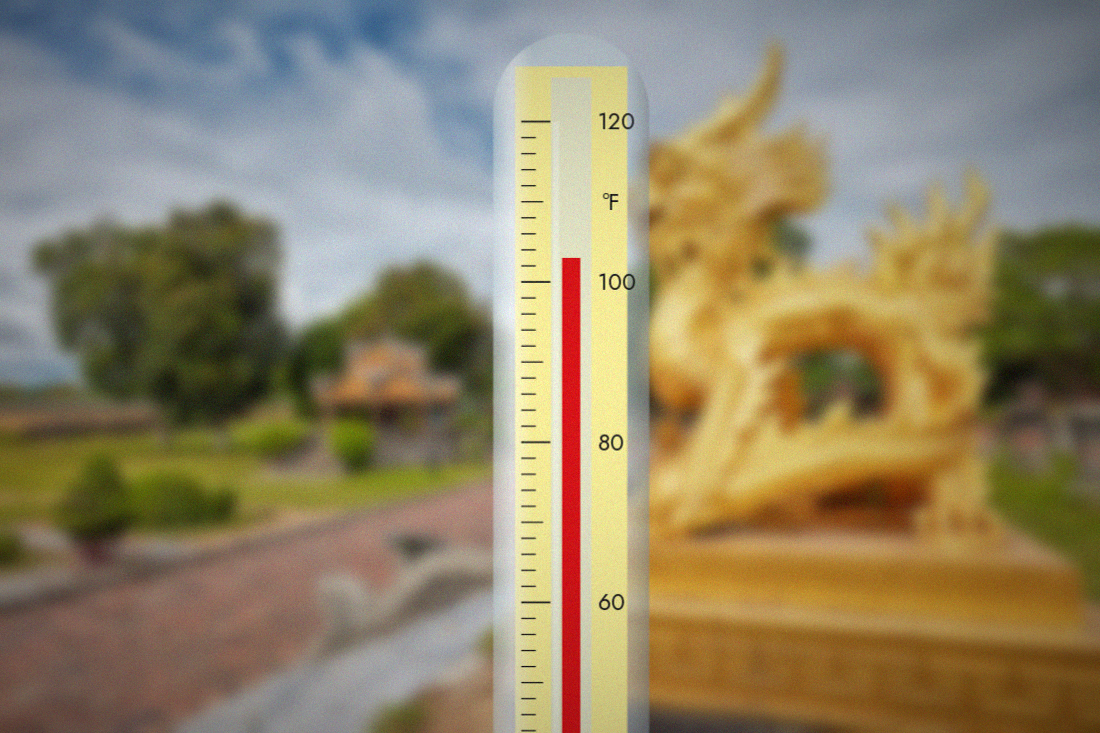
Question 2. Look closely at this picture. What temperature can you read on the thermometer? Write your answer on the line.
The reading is 103 °F
